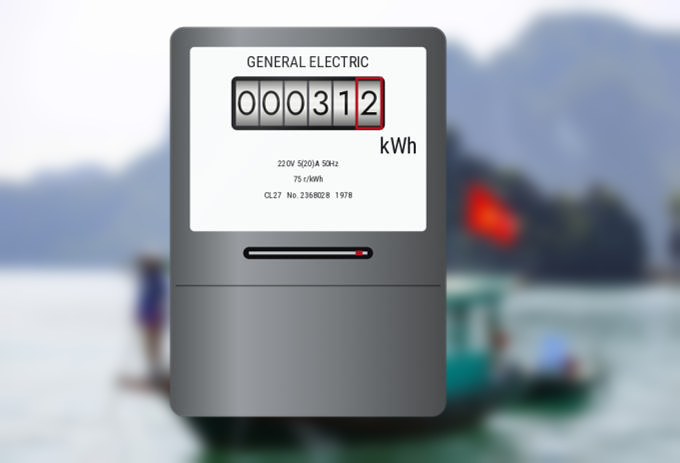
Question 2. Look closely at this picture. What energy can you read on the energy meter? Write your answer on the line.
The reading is 31.2 kWh
